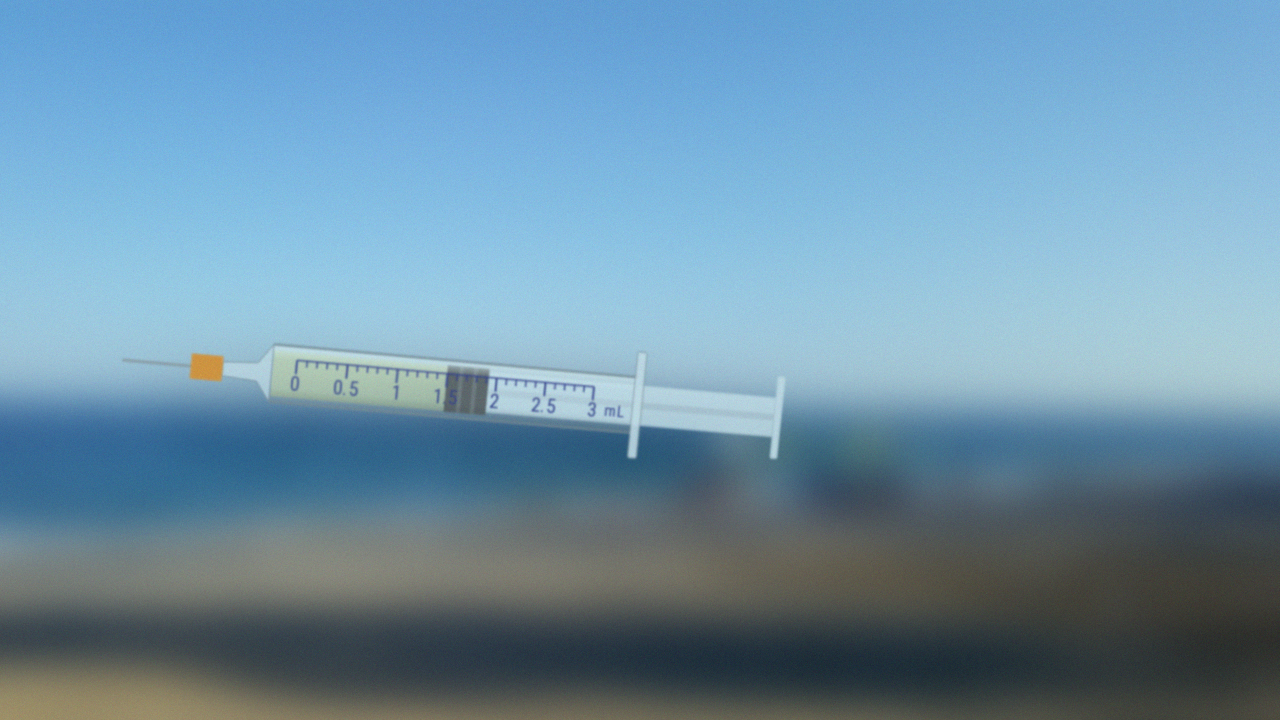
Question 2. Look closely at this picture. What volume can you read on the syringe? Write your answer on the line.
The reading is 1.5 mL
